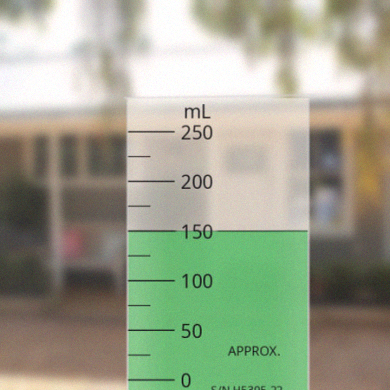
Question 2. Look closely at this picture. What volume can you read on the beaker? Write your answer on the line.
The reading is 150 mL
